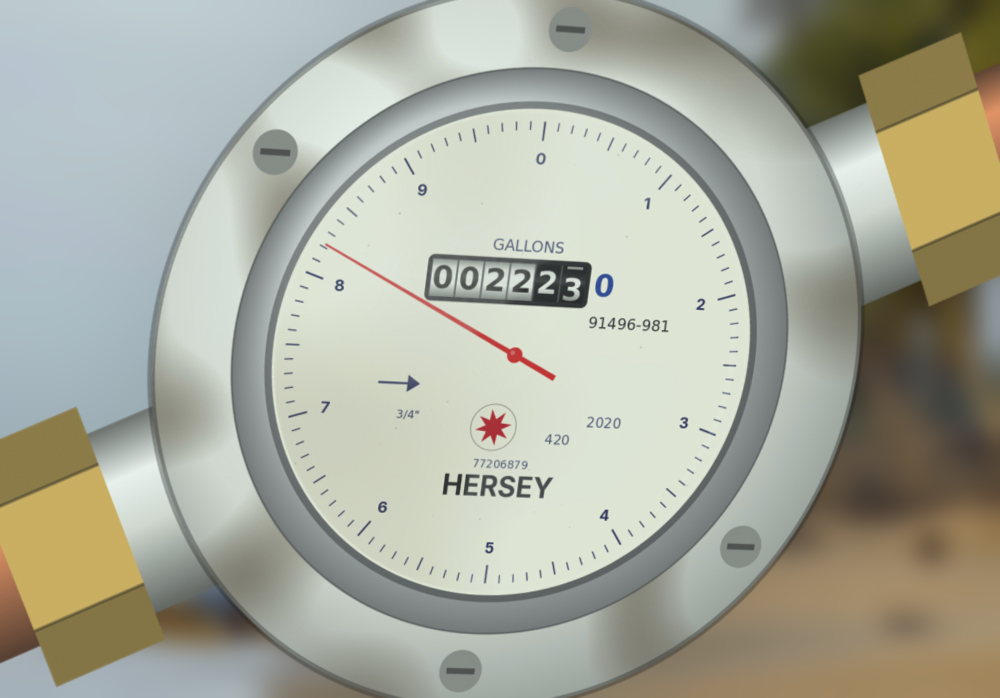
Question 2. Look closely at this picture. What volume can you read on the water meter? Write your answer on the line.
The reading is 22228.2 gal
